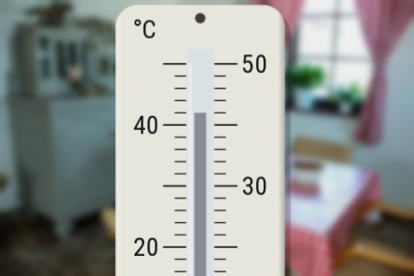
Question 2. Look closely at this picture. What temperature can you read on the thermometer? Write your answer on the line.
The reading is 42 °C
